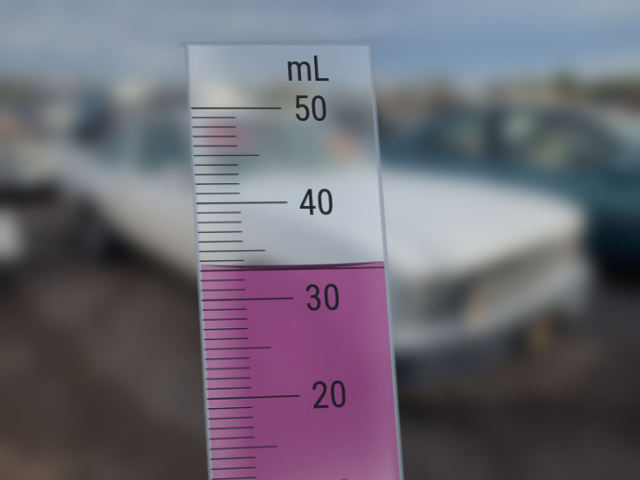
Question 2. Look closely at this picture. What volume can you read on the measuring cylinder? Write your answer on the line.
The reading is 33 mL
